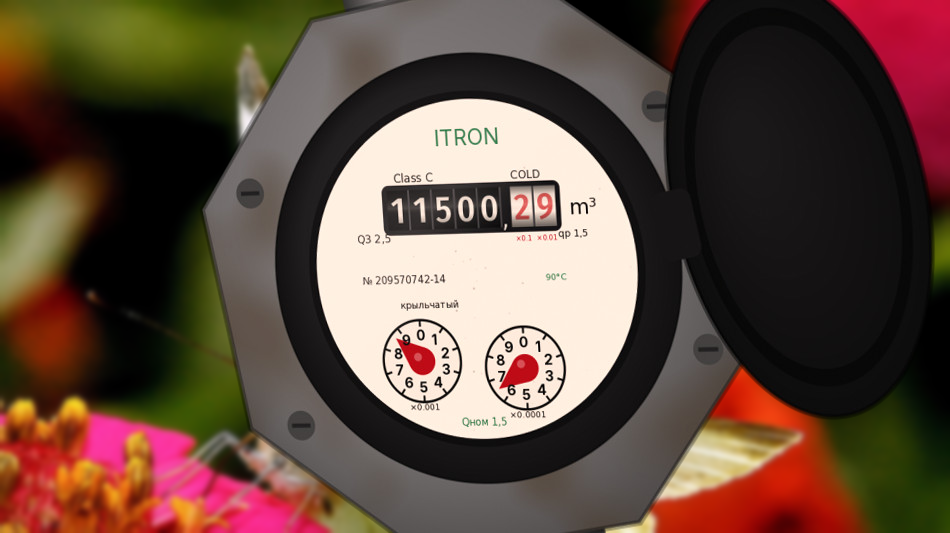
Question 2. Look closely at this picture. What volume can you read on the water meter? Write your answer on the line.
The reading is 11500.2986 m³
